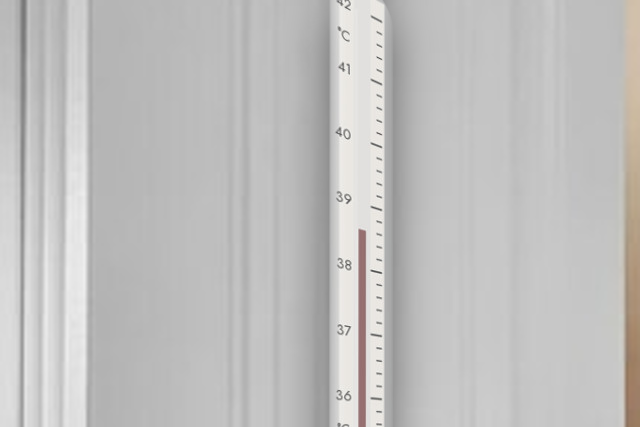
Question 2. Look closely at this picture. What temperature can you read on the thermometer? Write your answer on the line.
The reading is 38.6 °C
